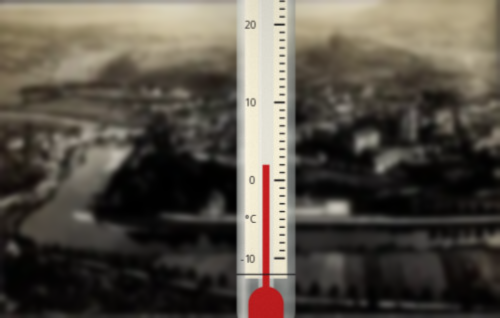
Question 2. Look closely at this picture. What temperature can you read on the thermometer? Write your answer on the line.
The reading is 2 °C
